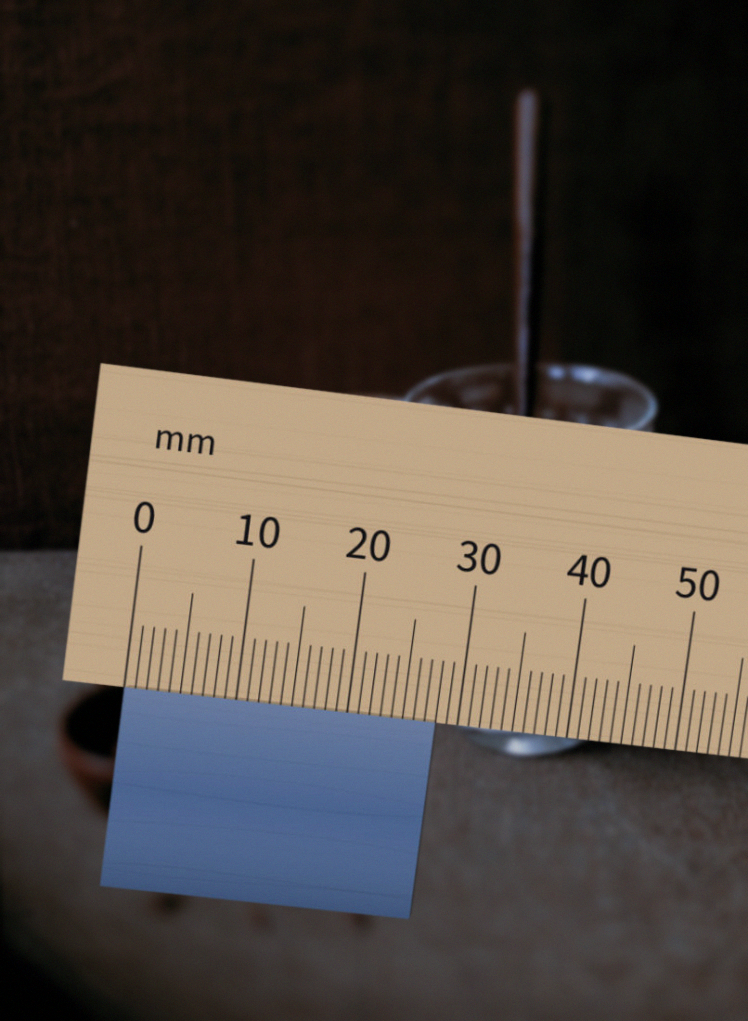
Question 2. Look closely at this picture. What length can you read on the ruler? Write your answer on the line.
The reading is 28 mm
